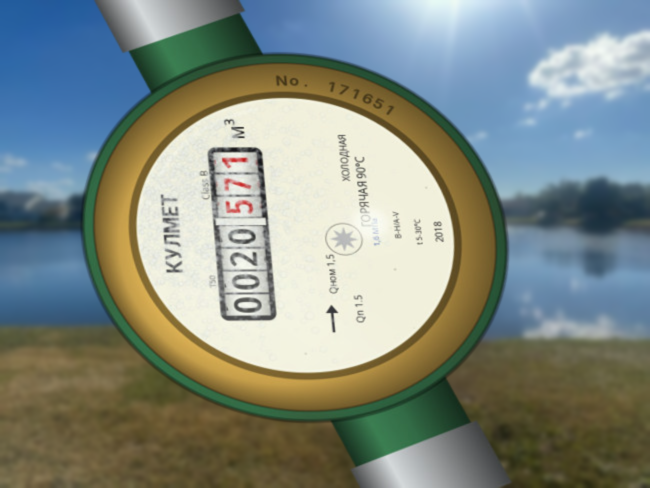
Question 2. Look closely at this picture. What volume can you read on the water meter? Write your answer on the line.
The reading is 20.571 m³
